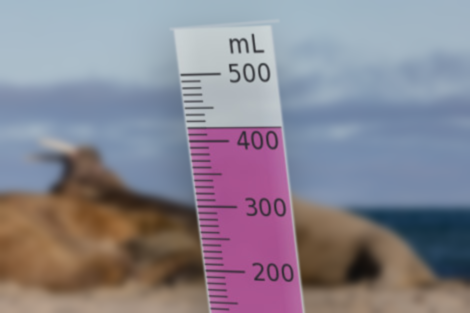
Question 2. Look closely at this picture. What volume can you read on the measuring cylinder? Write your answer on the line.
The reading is 420 mL
